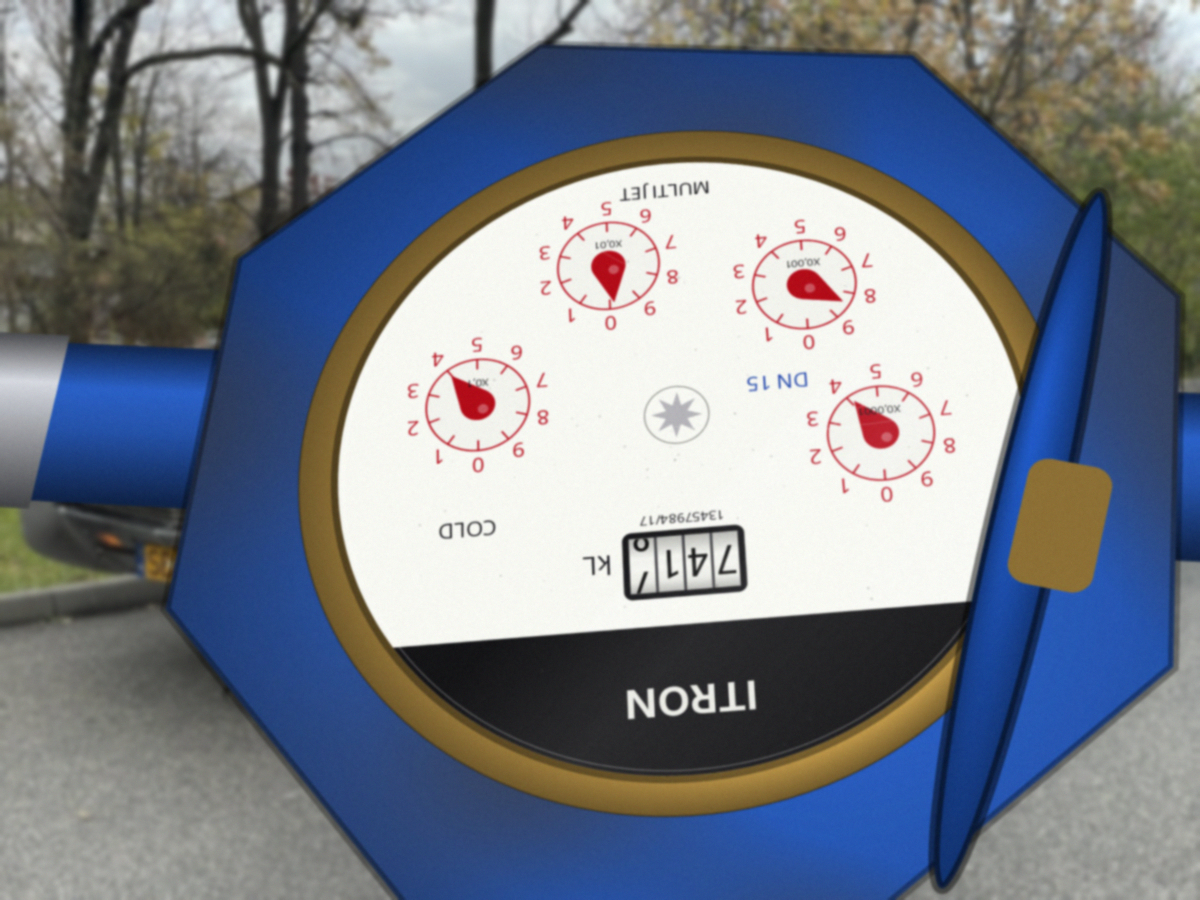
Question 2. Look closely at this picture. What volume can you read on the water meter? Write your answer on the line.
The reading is 7417.3984 kL
